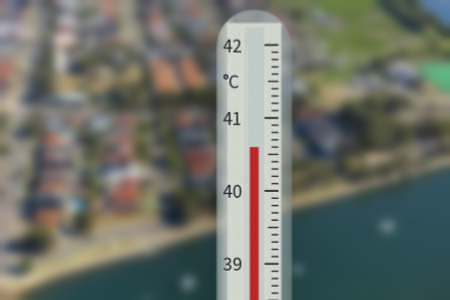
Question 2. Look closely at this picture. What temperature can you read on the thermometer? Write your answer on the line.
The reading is 40.6 °C
